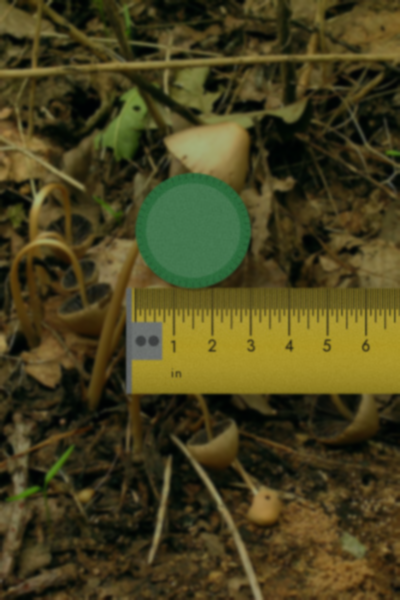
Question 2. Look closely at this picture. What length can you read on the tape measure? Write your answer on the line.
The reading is 3 in
